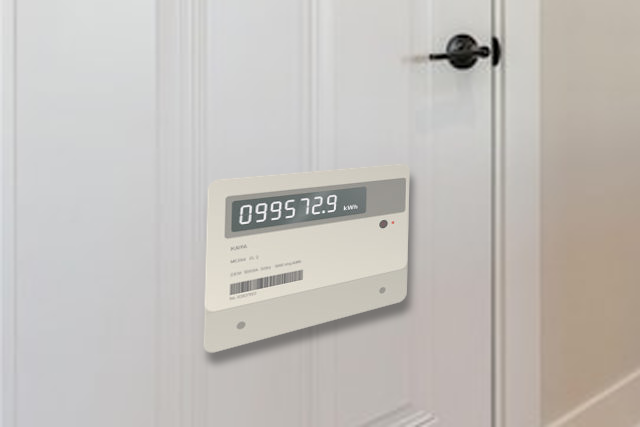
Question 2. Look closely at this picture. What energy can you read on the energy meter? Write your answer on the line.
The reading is 99572.9 kWh
